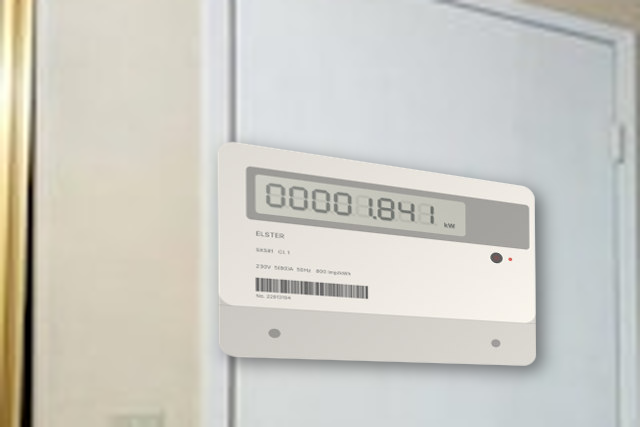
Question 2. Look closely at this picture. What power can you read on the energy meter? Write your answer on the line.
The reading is 1.841 kW
